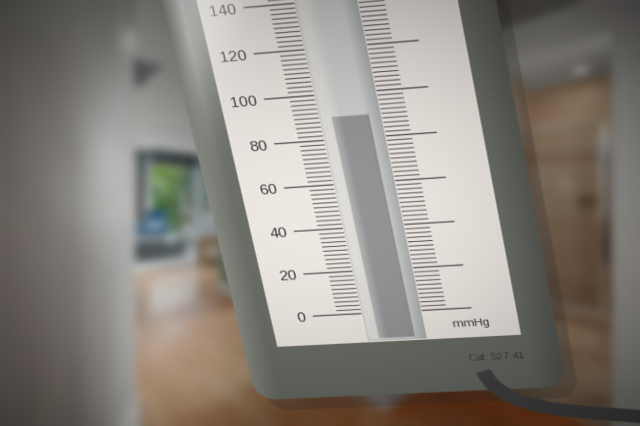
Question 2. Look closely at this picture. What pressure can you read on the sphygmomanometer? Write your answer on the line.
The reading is 90 mmHg
